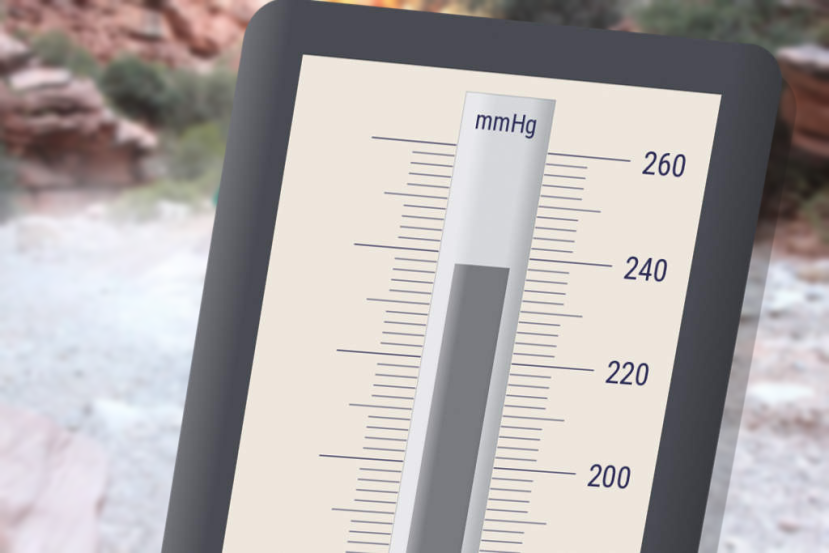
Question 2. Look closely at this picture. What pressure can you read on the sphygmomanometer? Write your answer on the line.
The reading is 238 mmHg
